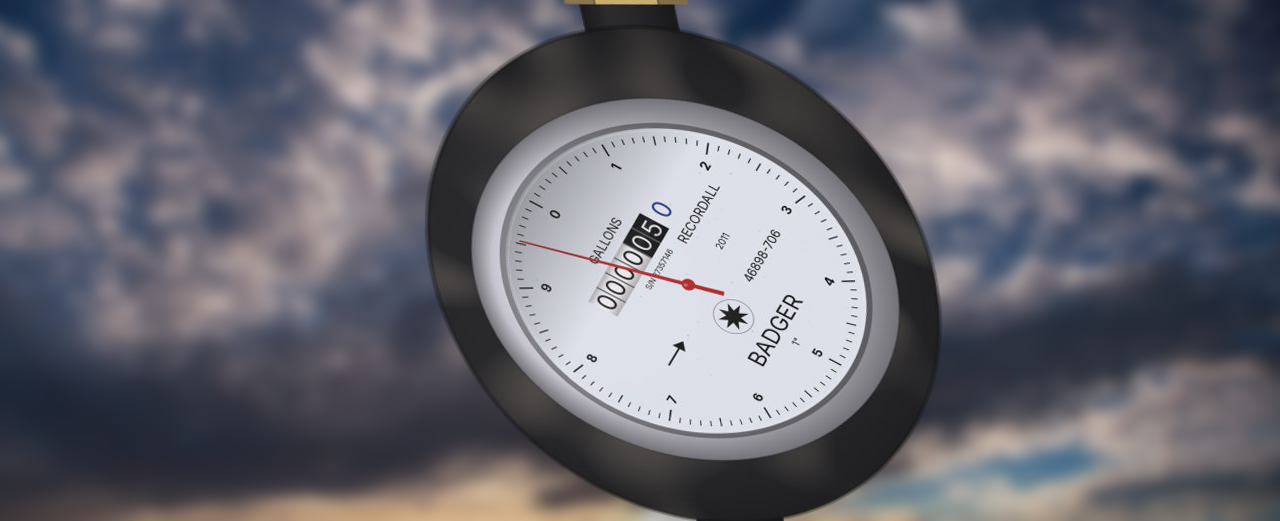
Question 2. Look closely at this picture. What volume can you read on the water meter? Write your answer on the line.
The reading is 49.5 gal
